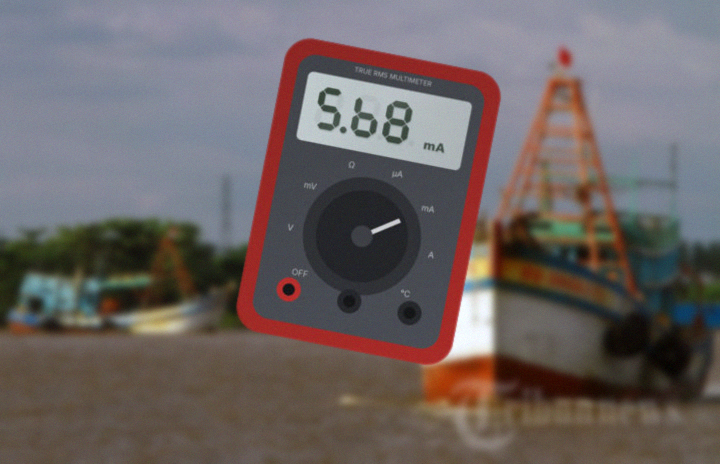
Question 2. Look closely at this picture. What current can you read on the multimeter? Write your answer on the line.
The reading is 5.68 mA
